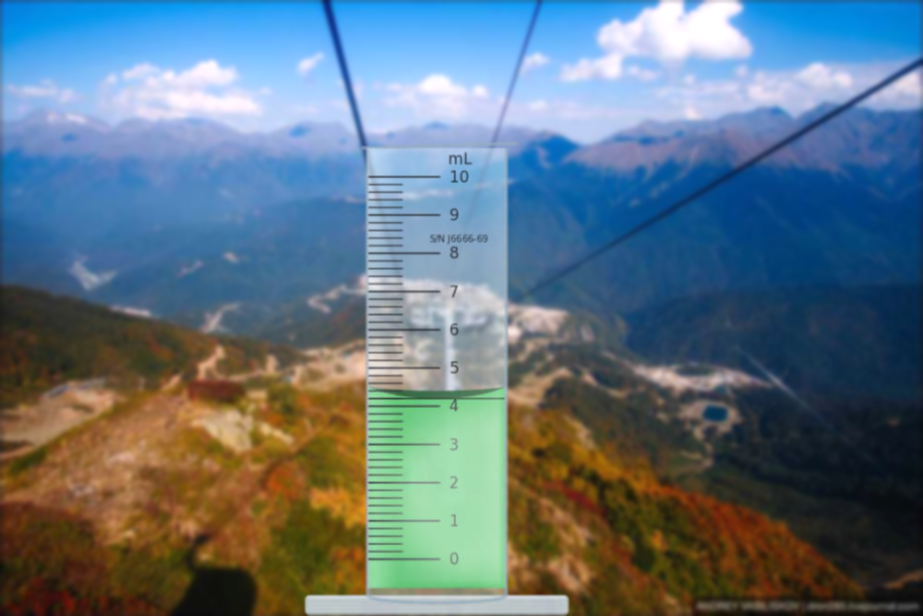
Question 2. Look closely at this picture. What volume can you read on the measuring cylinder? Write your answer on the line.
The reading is 4.2 mL
